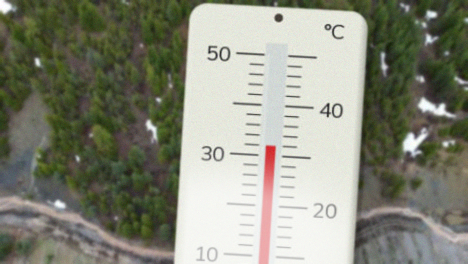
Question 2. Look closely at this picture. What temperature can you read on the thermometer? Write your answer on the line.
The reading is 32 °C
